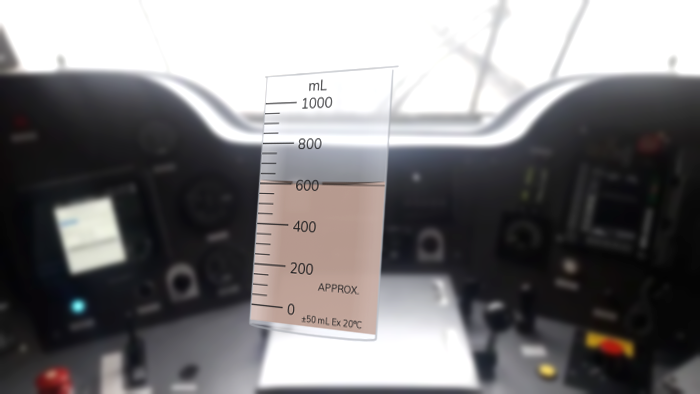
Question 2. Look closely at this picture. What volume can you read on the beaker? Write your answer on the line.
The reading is 600 mL
